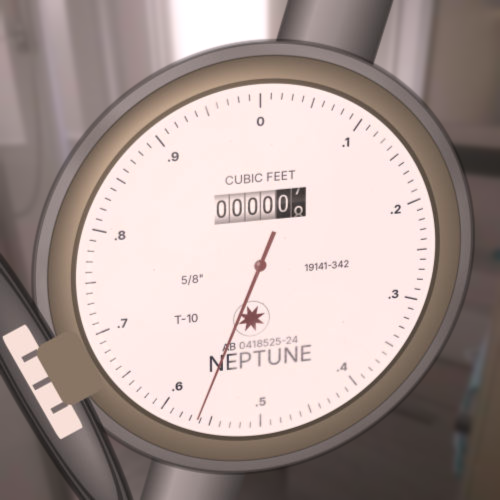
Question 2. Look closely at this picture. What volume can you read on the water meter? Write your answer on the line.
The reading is 7.56 ft³
